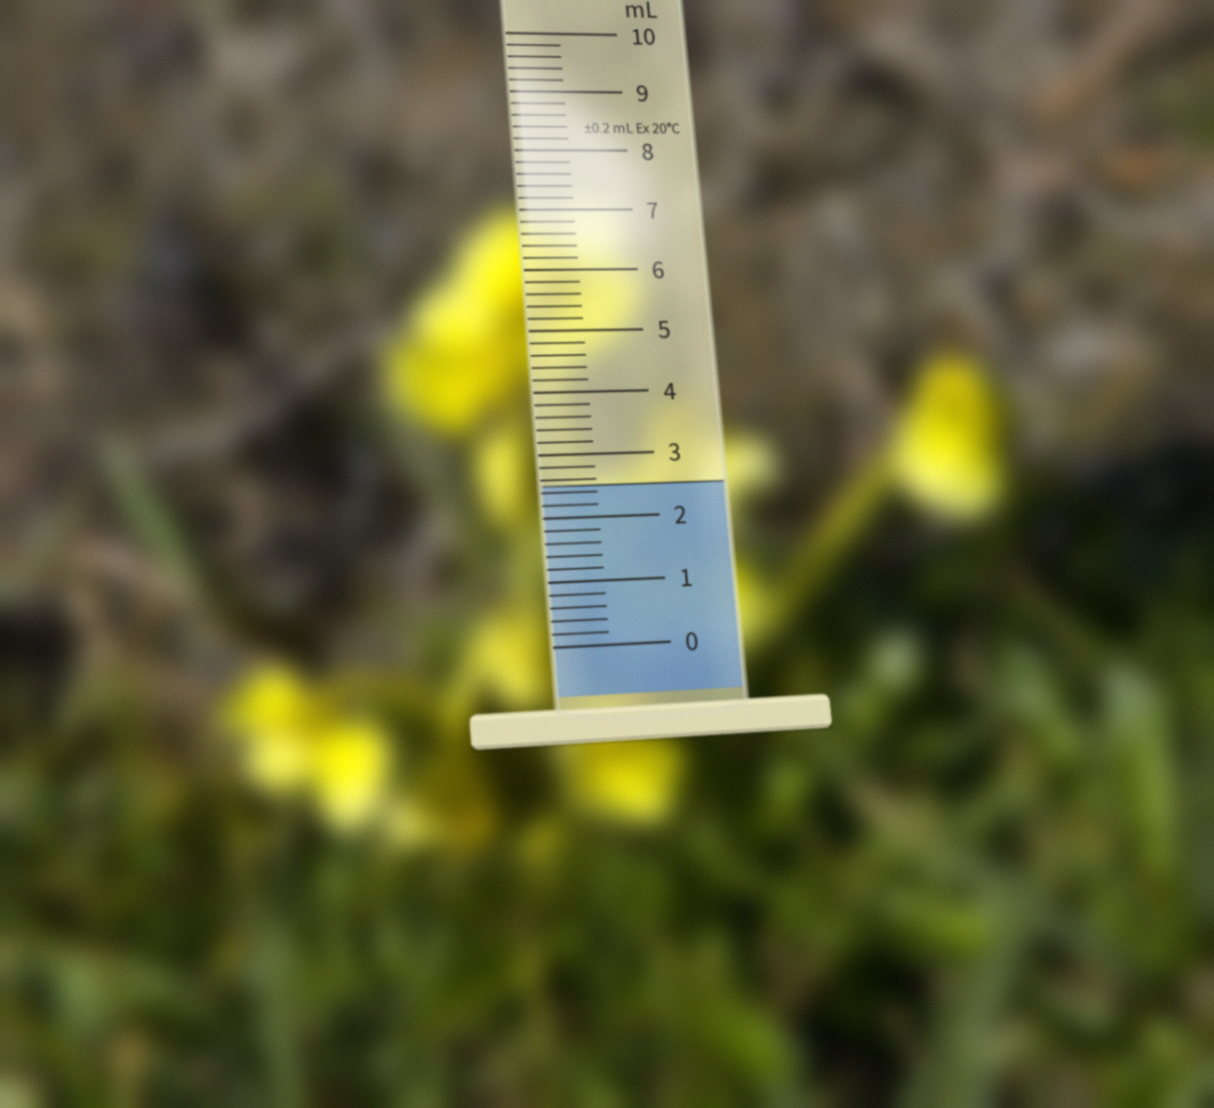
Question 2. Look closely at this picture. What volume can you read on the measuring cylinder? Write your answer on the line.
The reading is 2.5 mL
